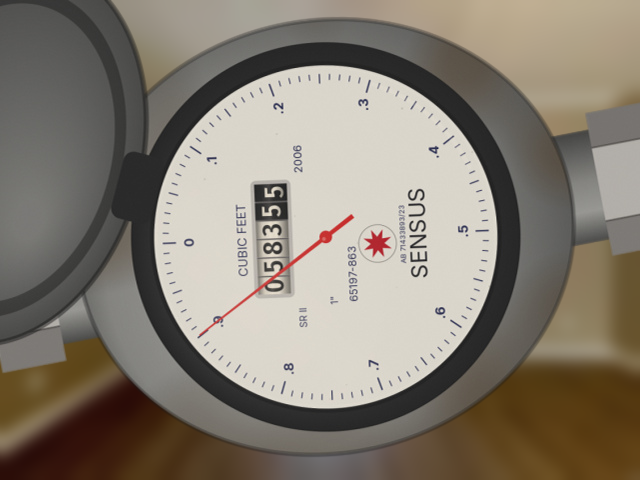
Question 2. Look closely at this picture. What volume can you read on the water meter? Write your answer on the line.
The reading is 58354.90 ft³
